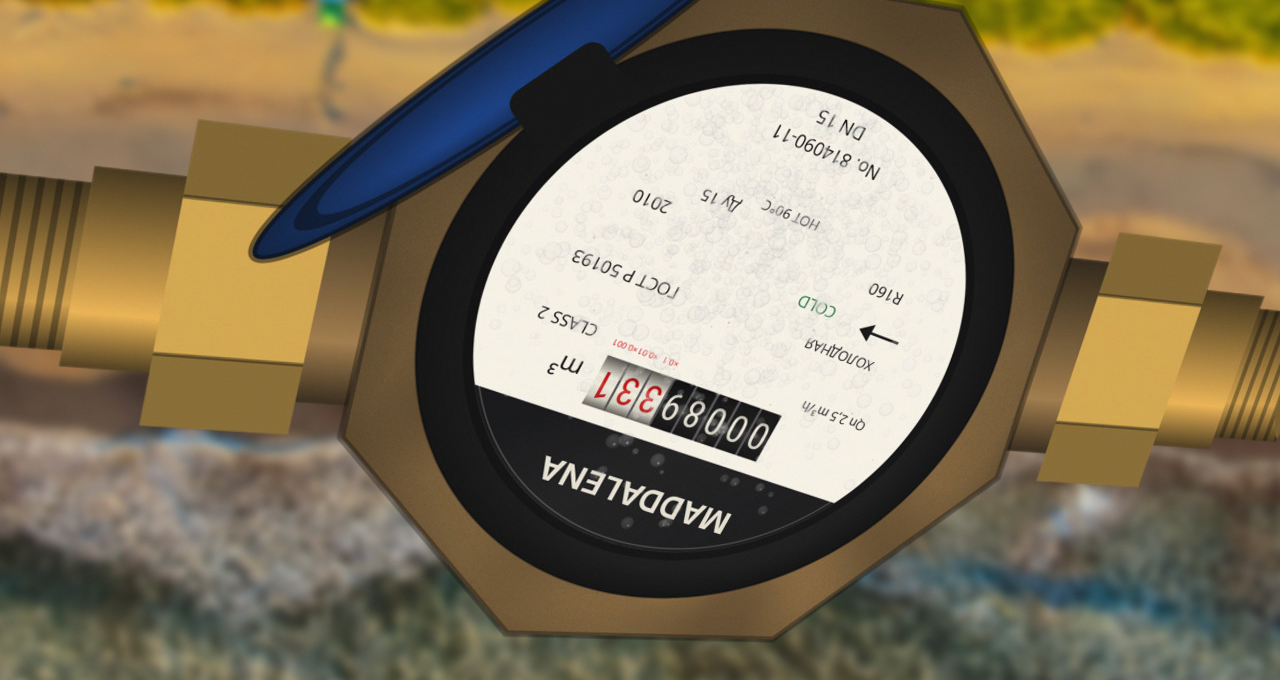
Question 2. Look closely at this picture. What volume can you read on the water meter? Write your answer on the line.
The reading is 89.331 m³
